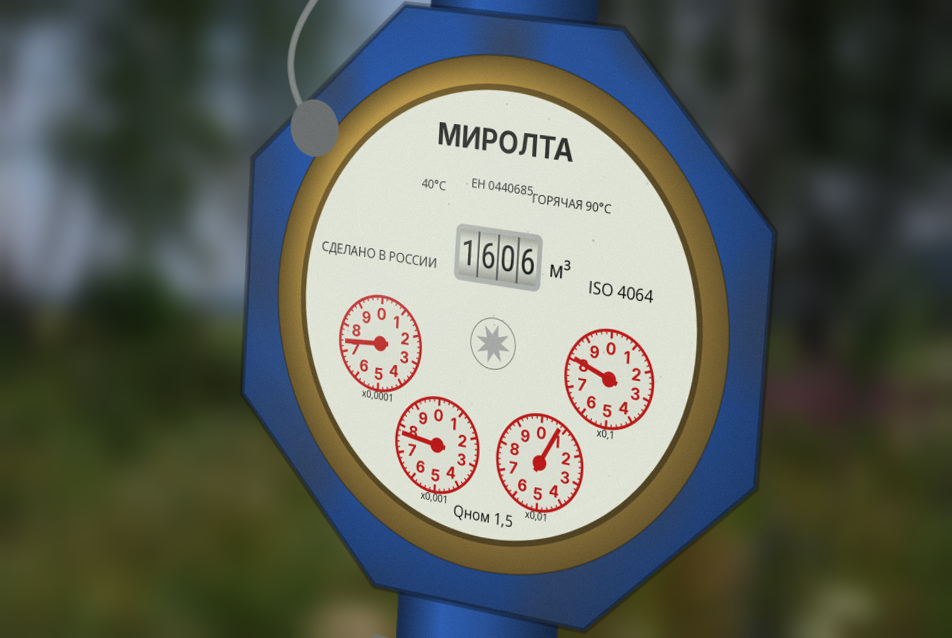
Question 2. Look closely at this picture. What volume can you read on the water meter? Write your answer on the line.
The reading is 1606.8077 m³
